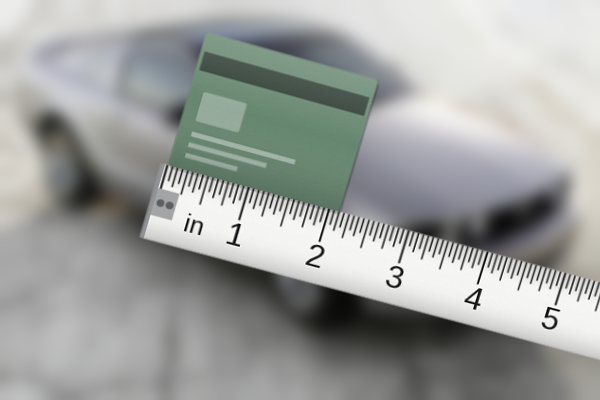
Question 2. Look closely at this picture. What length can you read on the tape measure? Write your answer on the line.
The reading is 2.125 in
